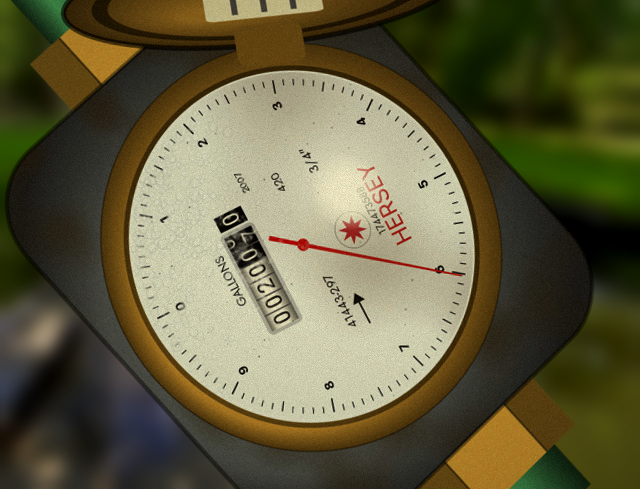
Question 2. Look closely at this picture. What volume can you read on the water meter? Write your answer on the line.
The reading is 20066.0 gal
